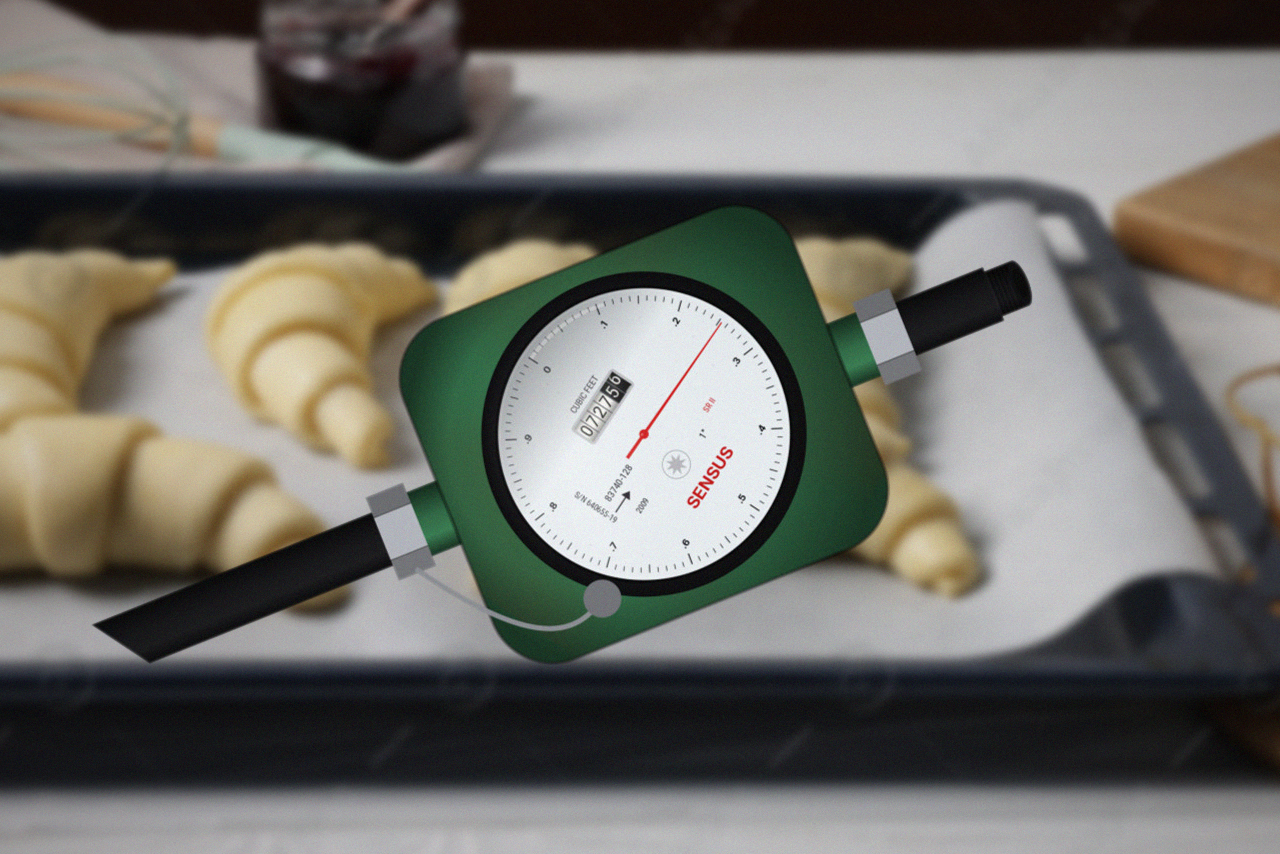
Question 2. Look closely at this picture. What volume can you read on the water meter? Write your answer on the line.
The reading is 72756.25 ft³
